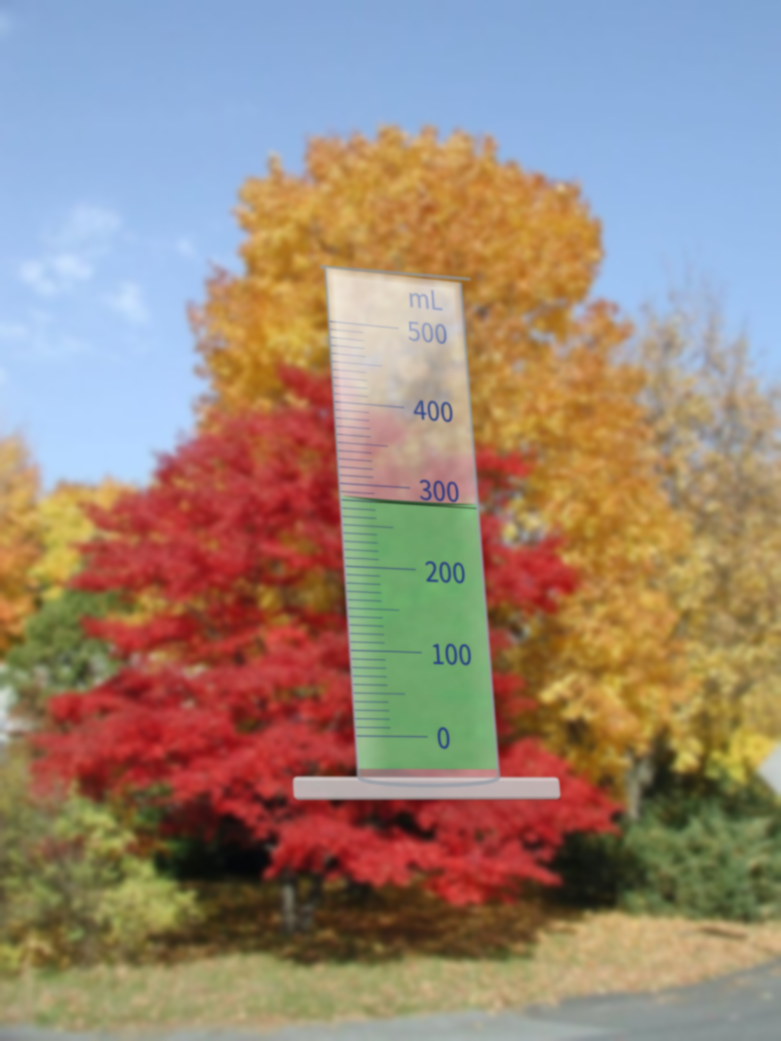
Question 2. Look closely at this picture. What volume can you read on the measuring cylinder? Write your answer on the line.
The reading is 280 mL
